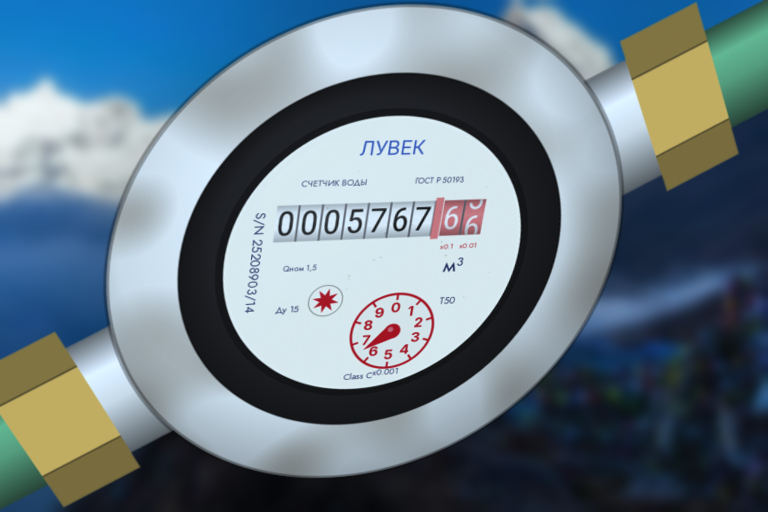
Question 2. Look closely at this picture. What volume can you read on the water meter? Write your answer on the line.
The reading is 5767.656 m³
